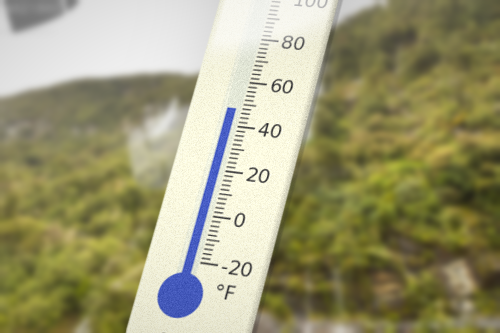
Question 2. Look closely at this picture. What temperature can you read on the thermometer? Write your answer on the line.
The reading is 48 °F
